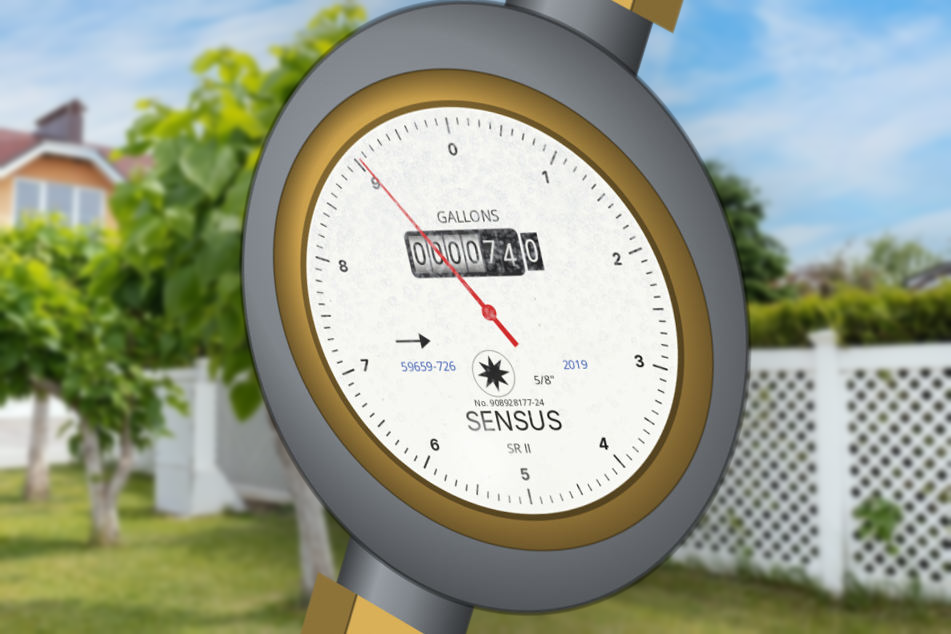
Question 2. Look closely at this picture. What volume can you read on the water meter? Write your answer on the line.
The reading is 739.0 gal
